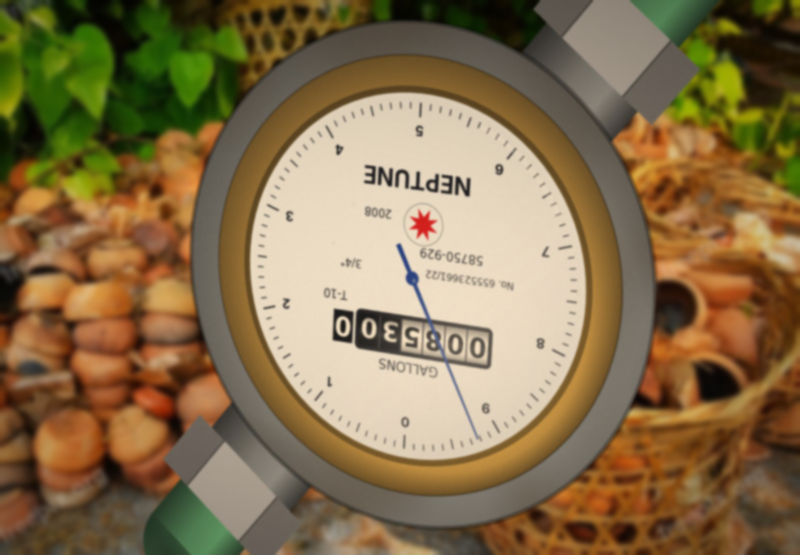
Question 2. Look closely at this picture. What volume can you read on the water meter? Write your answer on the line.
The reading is 85299.2 gal
